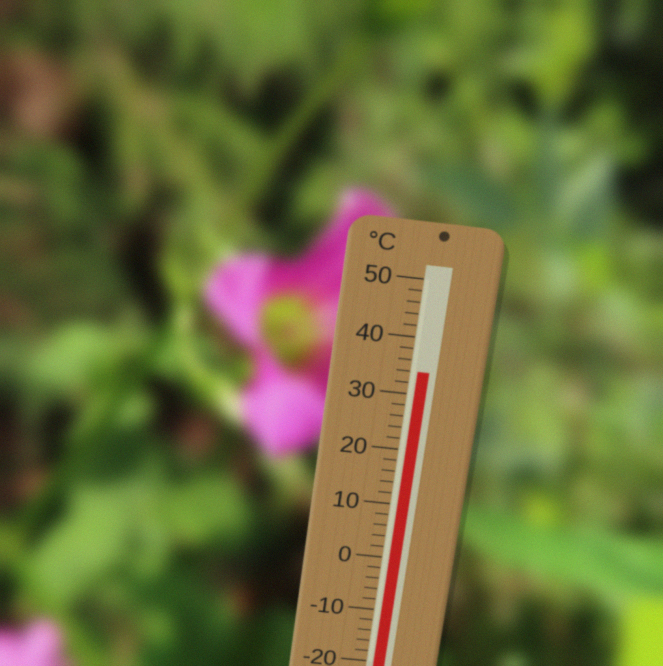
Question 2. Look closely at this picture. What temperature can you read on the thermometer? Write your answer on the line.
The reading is 34 °C
